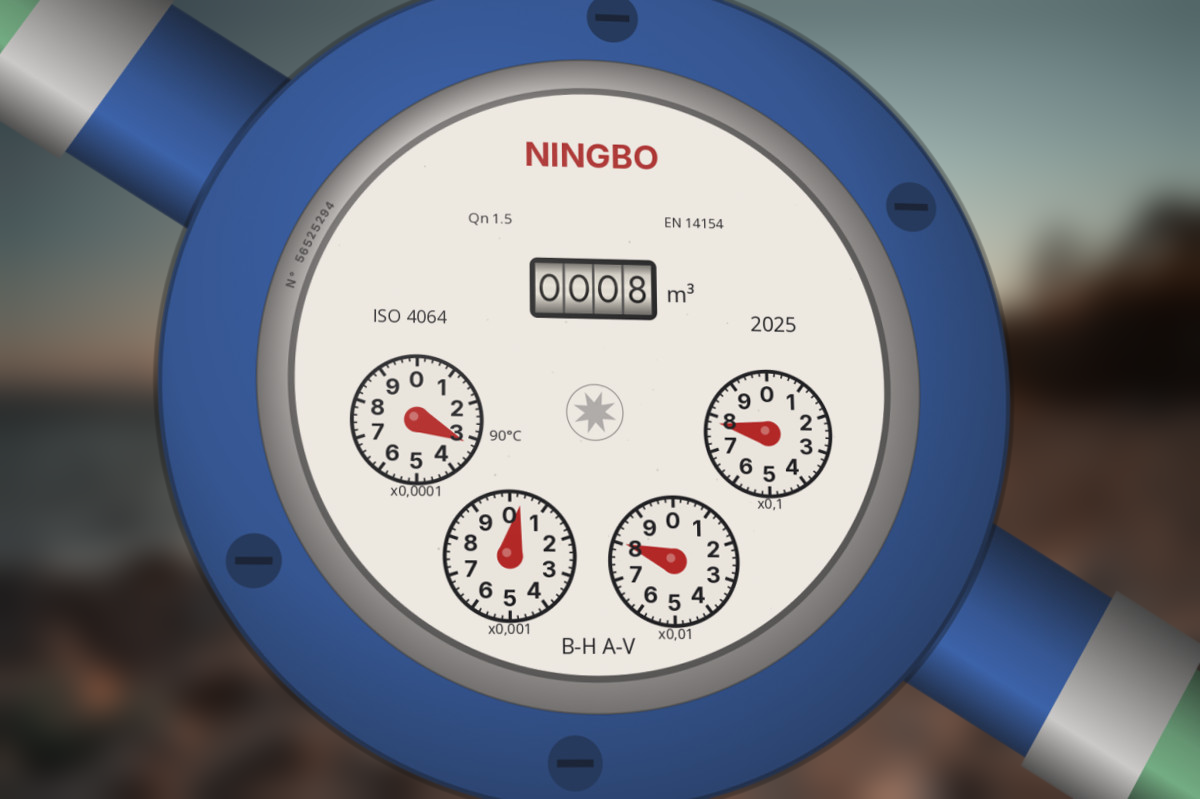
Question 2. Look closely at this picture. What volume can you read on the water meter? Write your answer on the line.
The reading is 8.7803 m³
